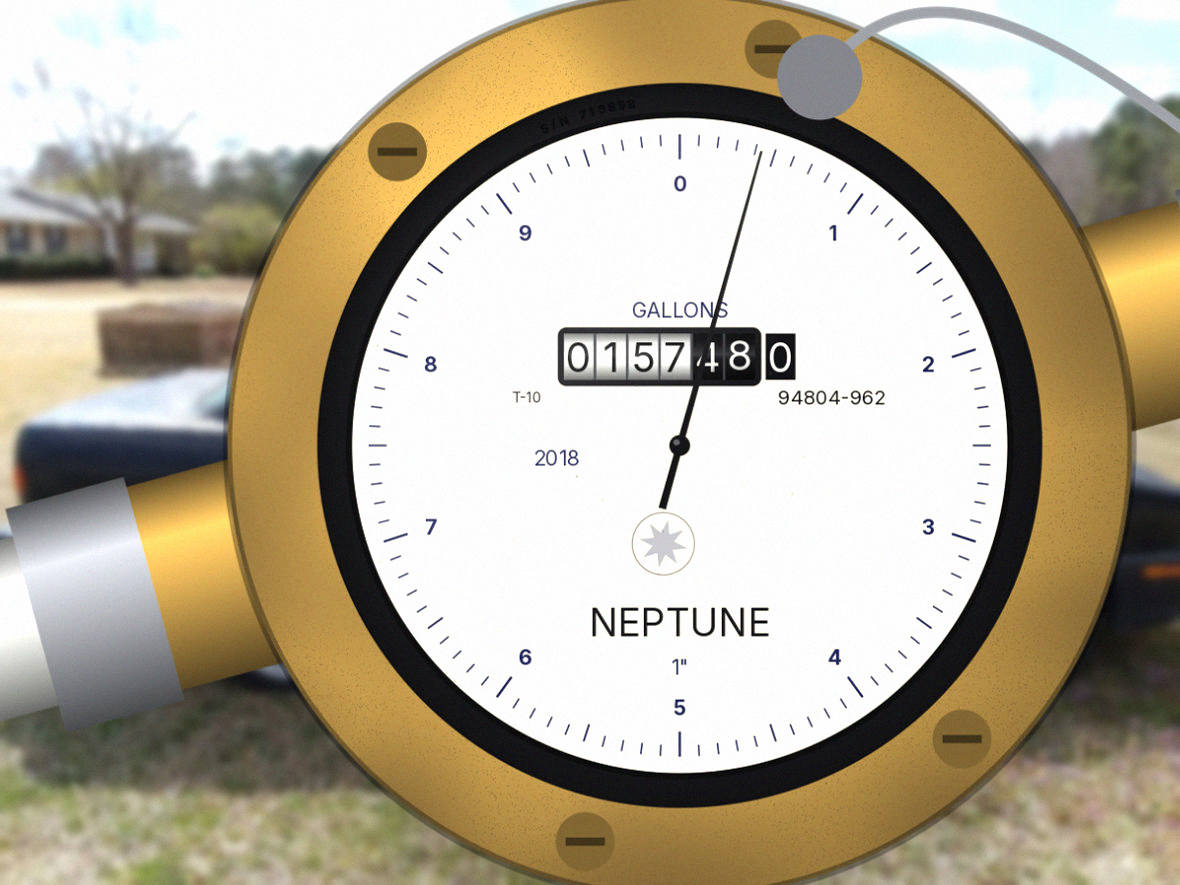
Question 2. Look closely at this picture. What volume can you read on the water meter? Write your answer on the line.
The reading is 157480.4 gal
